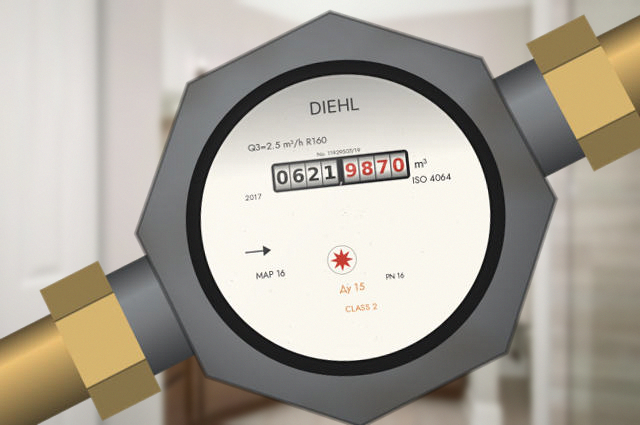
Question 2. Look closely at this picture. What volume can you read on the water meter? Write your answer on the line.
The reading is 621.9870 m³
